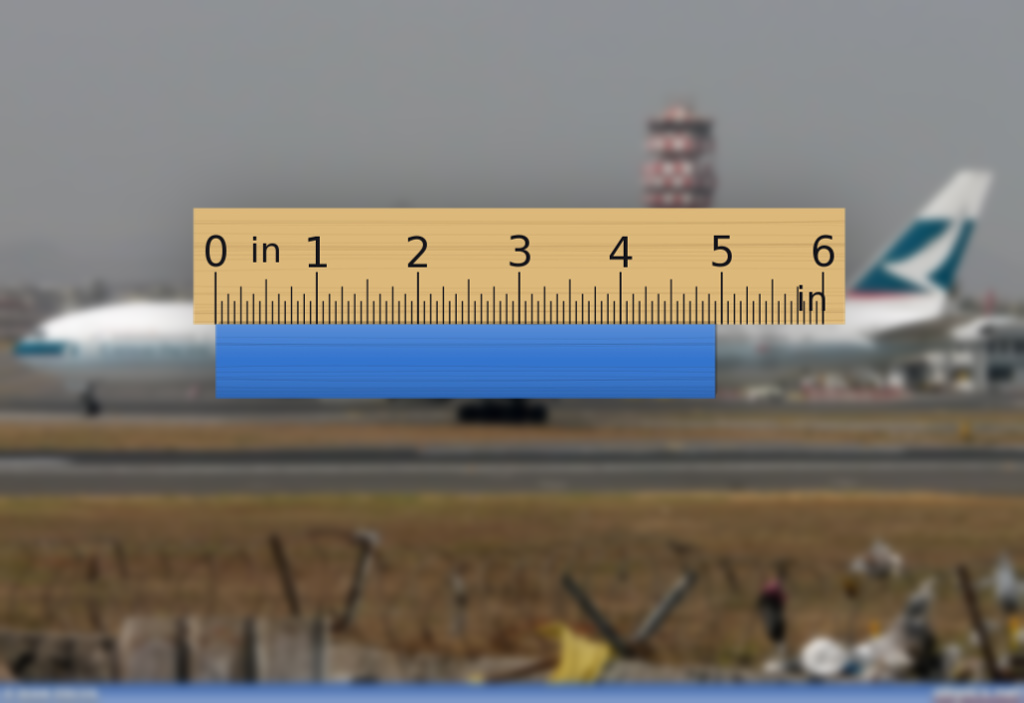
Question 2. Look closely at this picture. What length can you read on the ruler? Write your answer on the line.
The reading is 4.9375 in
